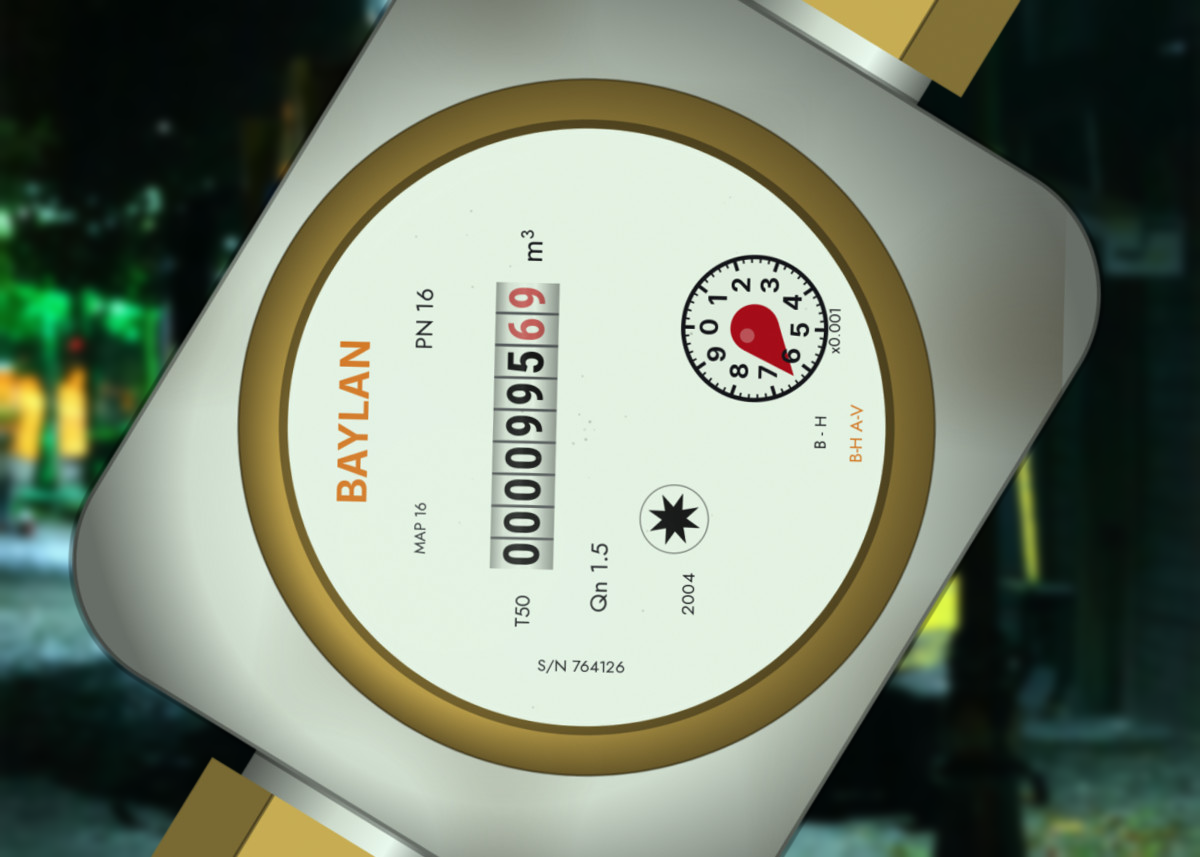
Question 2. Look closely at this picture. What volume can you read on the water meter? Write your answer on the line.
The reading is 995.696 m³
